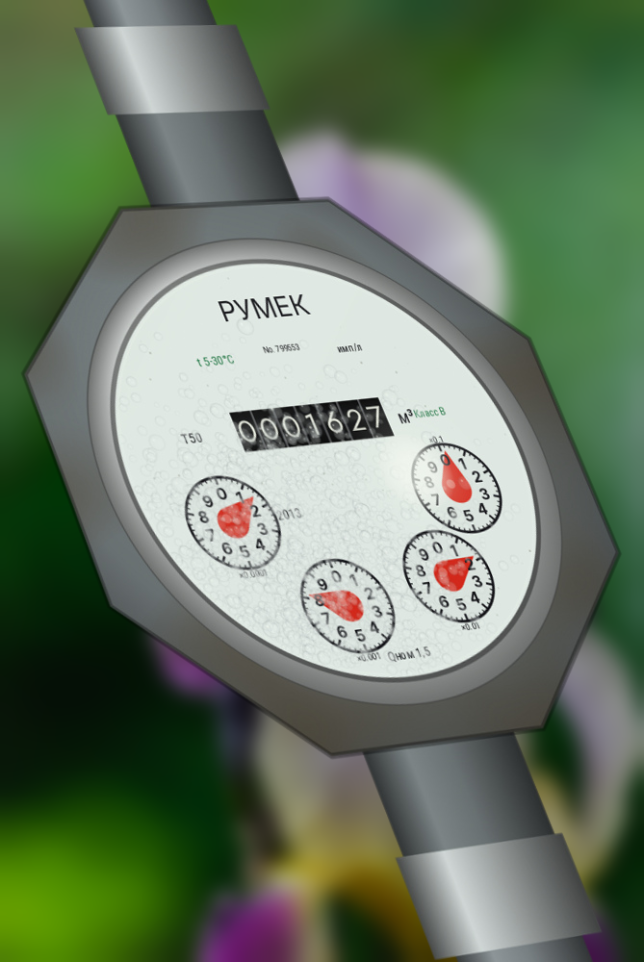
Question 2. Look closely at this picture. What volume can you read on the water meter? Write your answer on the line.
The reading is 1627.0181 m³
